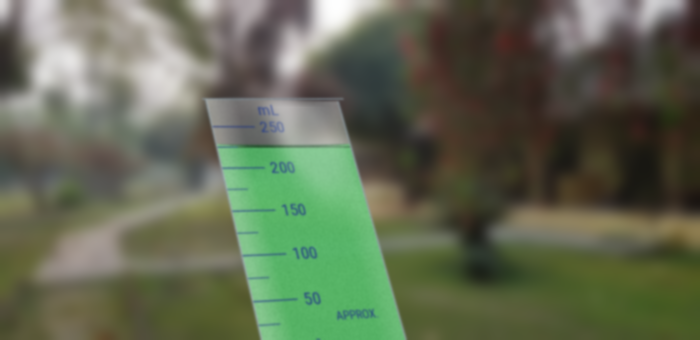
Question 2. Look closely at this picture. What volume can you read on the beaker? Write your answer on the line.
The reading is 225 mL
